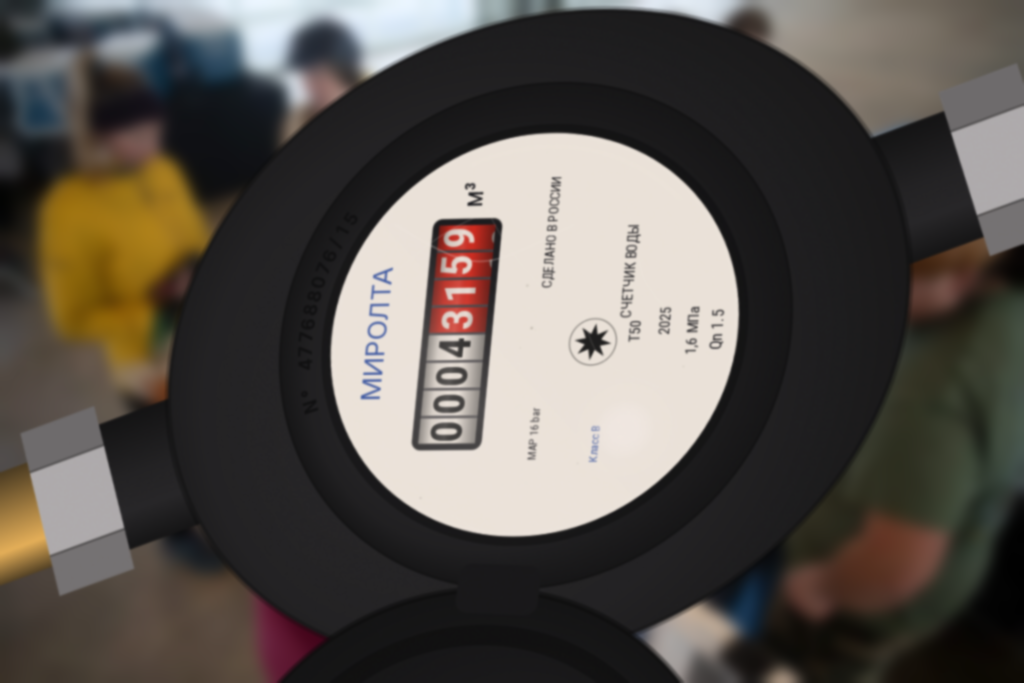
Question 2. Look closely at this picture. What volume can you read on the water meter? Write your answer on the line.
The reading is 4.3159 m³
